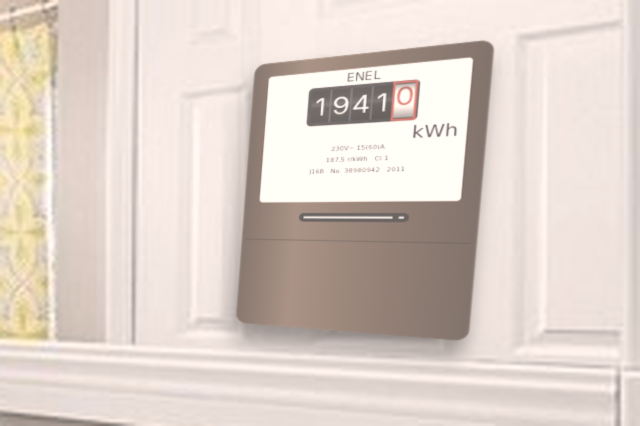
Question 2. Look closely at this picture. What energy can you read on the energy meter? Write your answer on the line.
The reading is 1941.0 kWh
